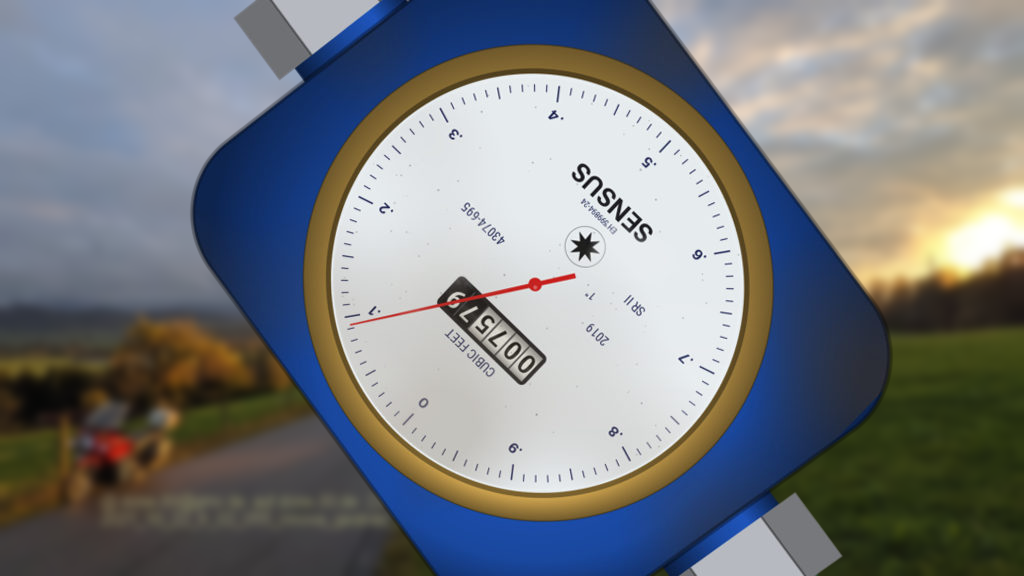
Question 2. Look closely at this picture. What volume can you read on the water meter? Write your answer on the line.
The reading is 7579.09 ft³
